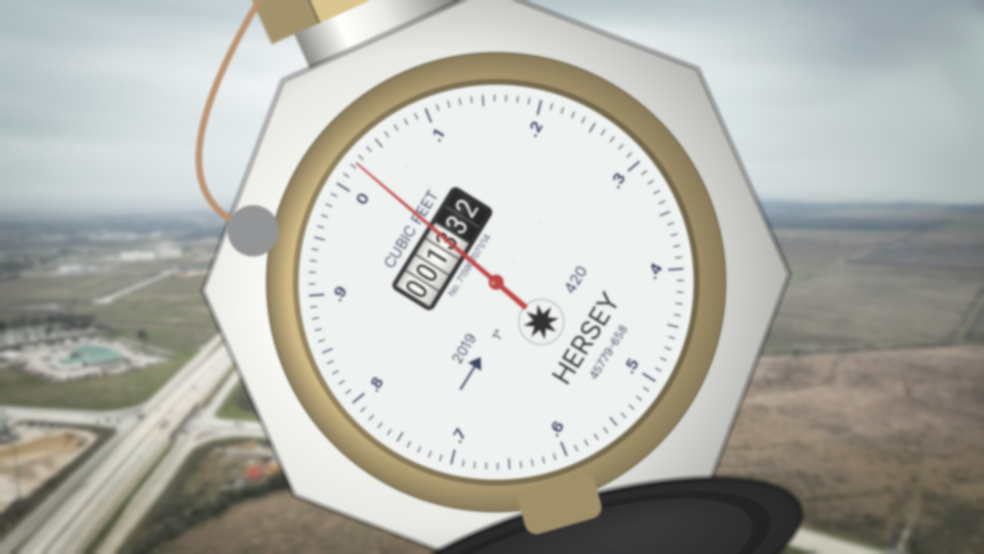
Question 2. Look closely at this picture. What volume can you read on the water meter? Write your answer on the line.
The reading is 1332.02 ft³
